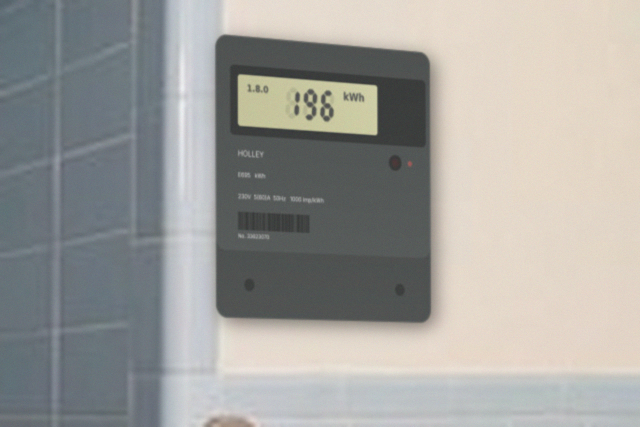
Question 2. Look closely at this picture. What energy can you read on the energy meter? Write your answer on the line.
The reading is 196 kWh
